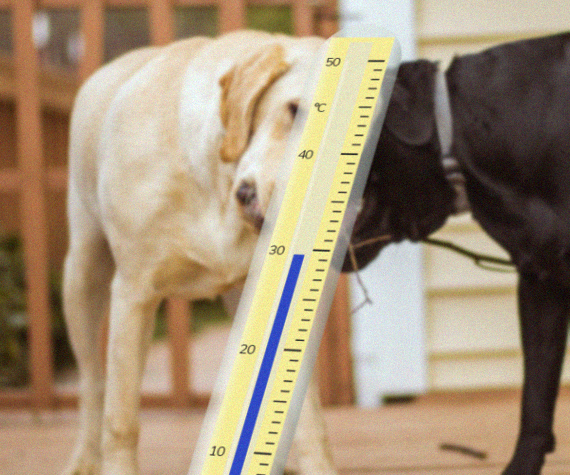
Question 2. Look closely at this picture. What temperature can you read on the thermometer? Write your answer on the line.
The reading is 29.5 °C
